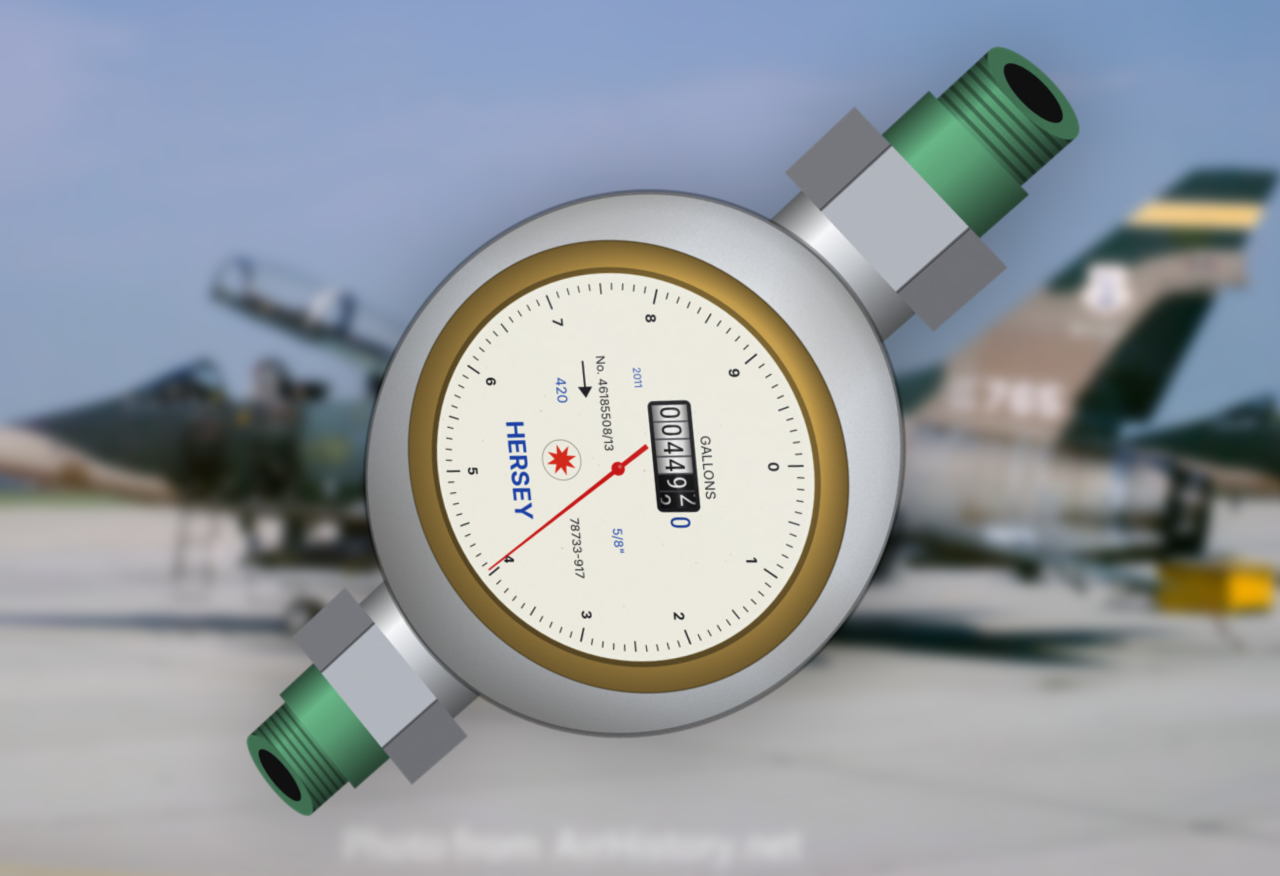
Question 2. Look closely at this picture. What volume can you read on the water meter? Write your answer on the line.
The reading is 44924.0 gal
